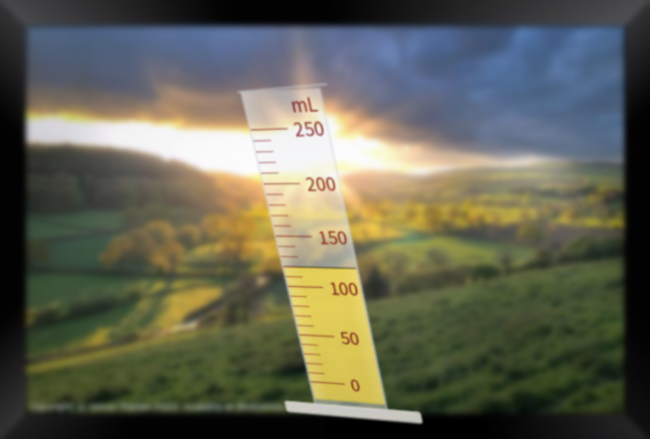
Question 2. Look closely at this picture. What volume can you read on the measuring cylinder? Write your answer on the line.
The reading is 120 mL
